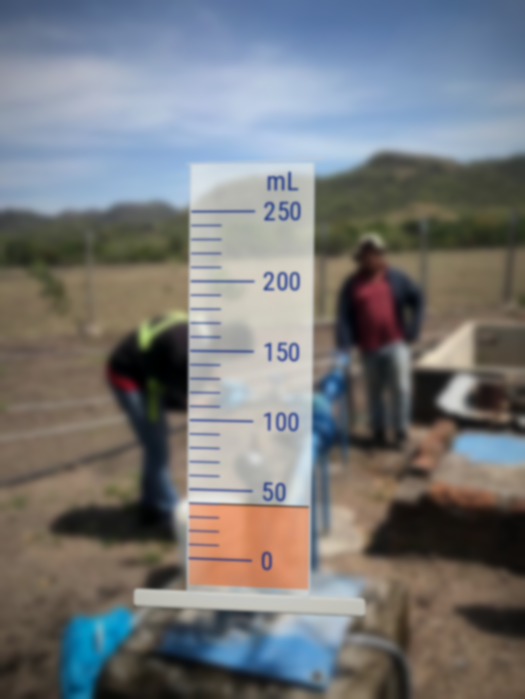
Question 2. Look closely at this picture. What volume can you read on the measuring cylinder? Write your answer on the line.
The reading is 40 mL
